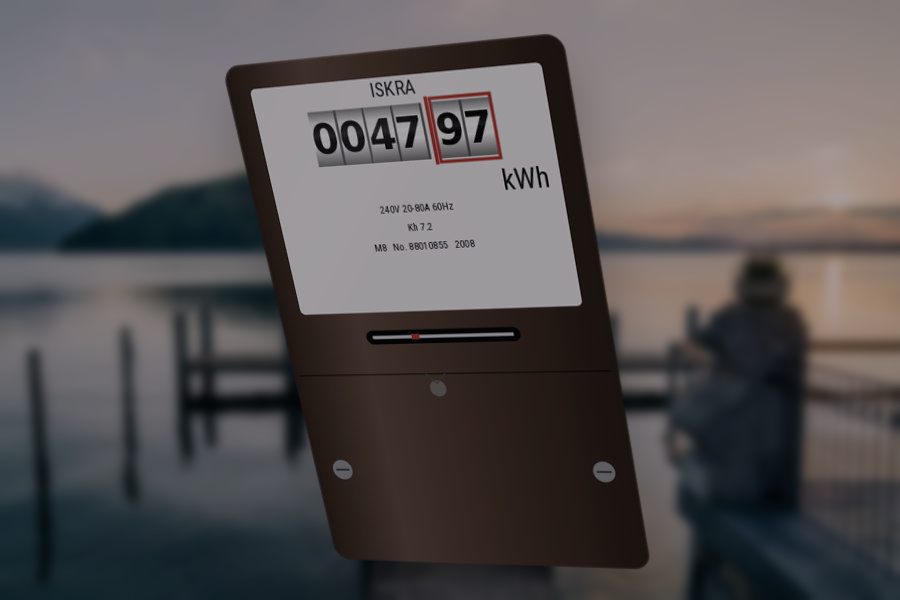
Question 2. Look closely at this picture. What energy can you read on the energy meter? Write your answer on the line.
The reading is 47.97 kWh
